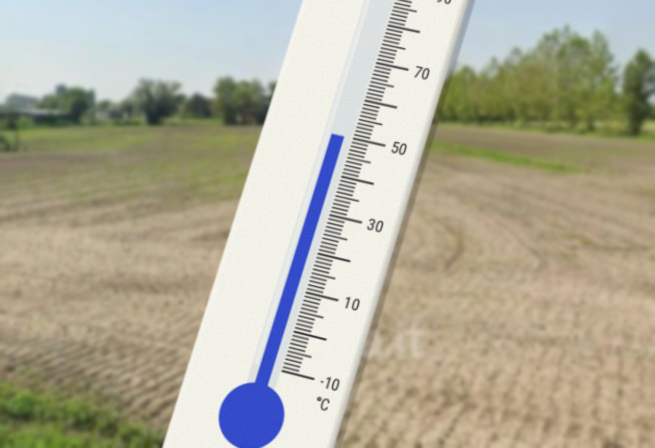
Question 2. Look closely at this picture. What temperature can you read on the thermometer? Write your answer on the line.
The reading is 50 °C
